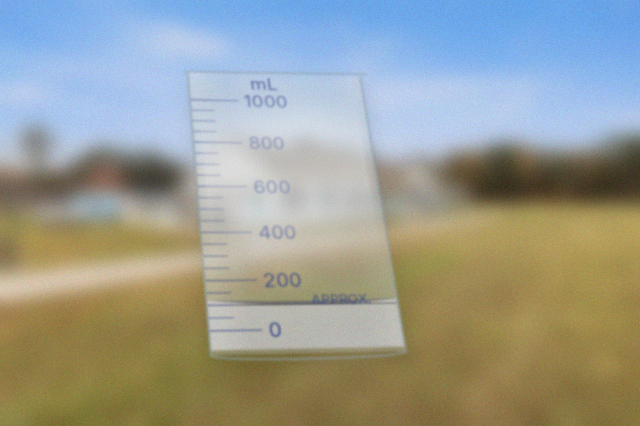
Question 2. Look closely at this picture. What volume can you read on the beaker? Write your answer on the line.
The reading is 100 mL
